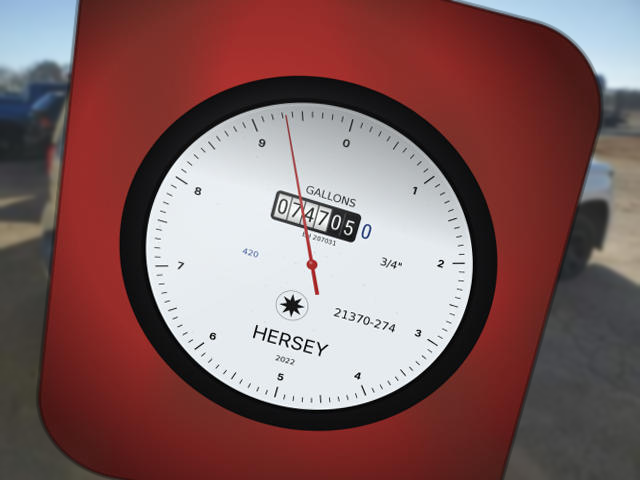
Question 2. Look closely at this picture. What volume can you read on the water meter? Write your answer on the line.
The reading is 747049.3 gal
